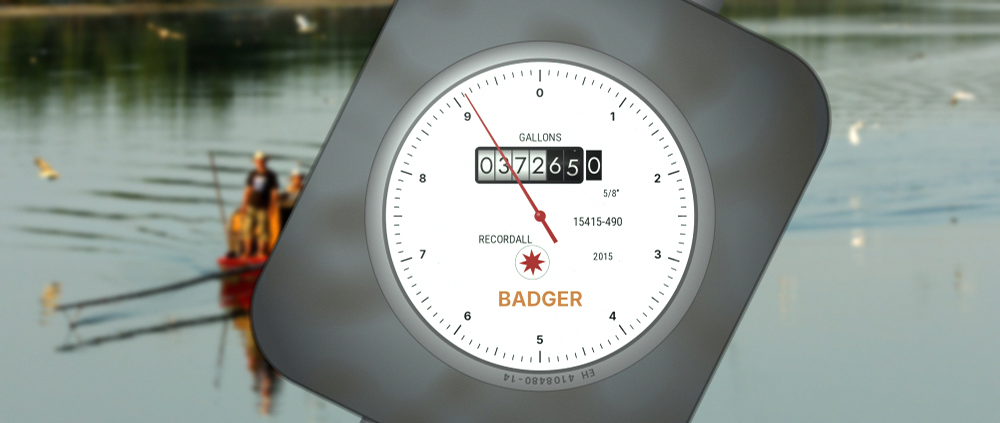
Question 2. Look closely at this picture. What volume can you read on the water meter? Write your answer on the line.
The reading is 372649.1 gal
